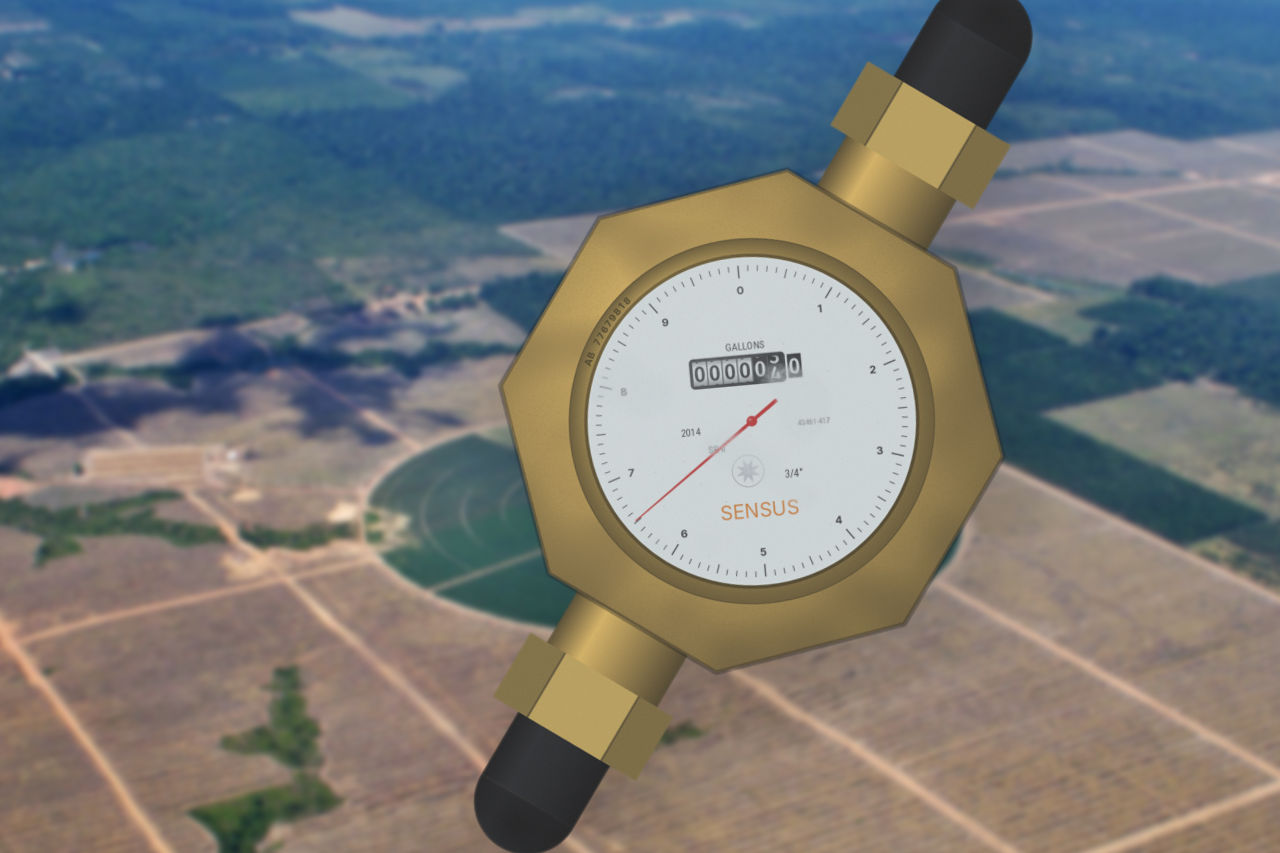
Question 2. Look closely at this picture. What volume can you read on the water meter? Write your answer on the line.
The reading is 36.5 gal
